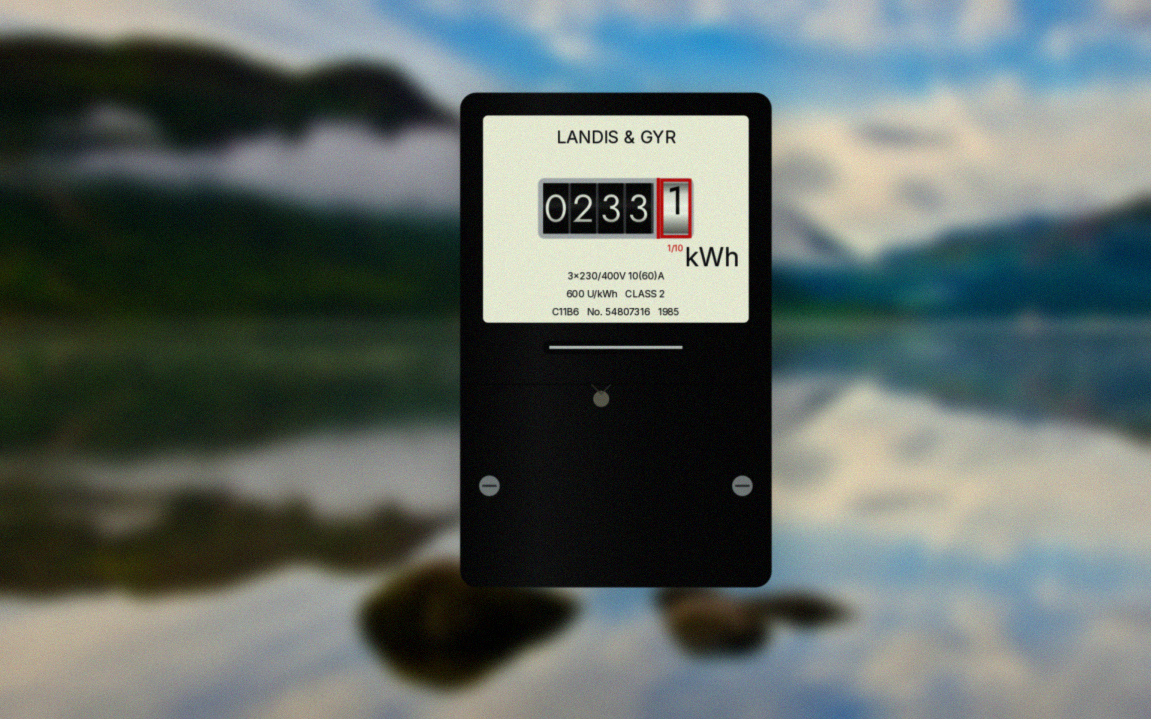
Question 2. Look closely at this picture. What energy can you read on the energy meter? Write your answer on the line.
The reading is 233.1 kWh
